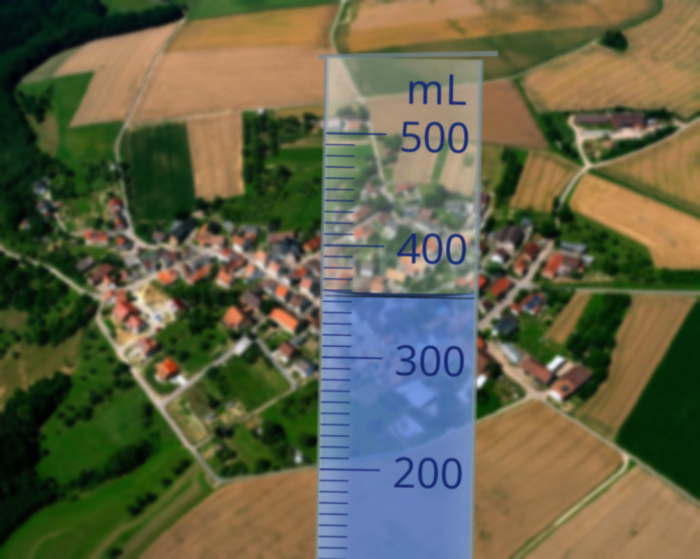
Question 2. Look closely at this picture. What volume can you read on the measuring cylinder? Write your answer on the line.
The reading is 355 mL
